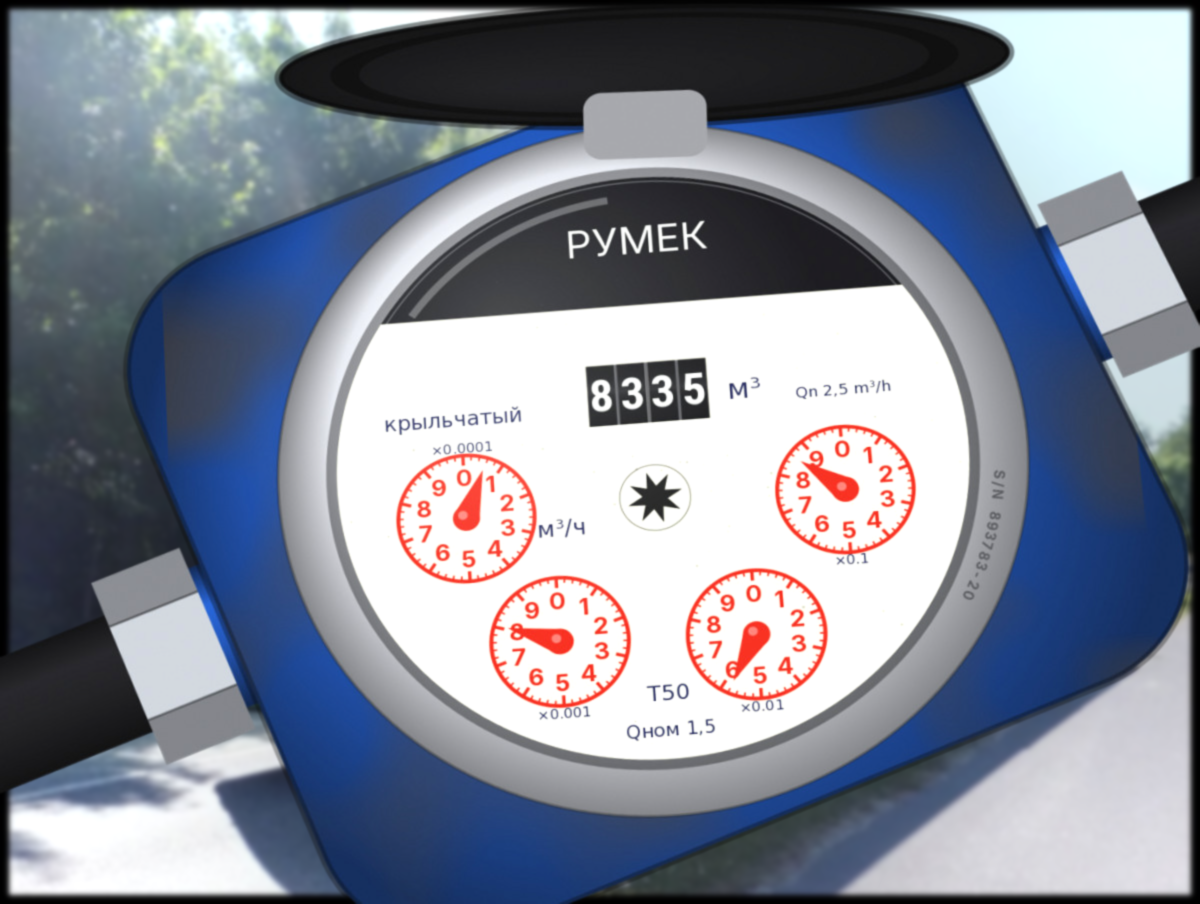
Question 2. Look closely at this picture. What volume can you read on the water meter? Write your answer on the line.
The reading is 8335.8580 m³
